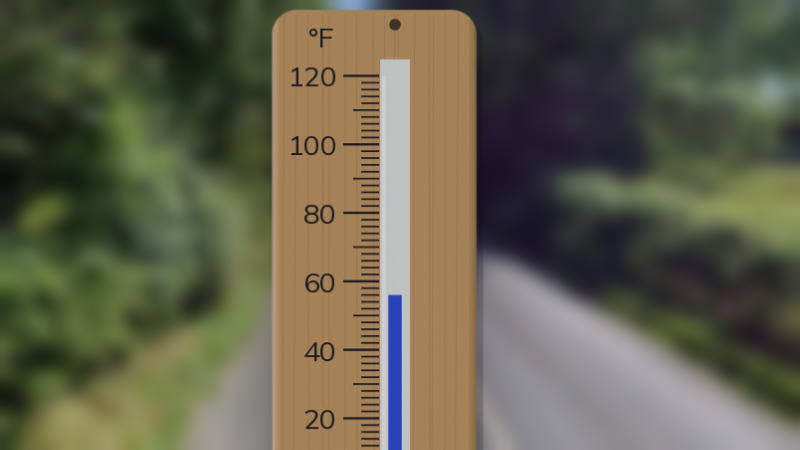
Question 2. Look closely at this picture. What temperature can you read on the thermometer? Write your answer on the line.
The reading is 56 °F
